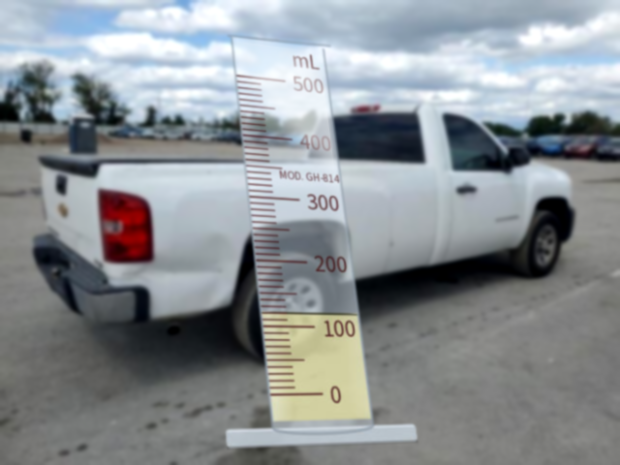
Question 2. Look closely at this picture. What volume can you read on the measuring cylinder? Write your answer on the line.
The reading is 120 mL
